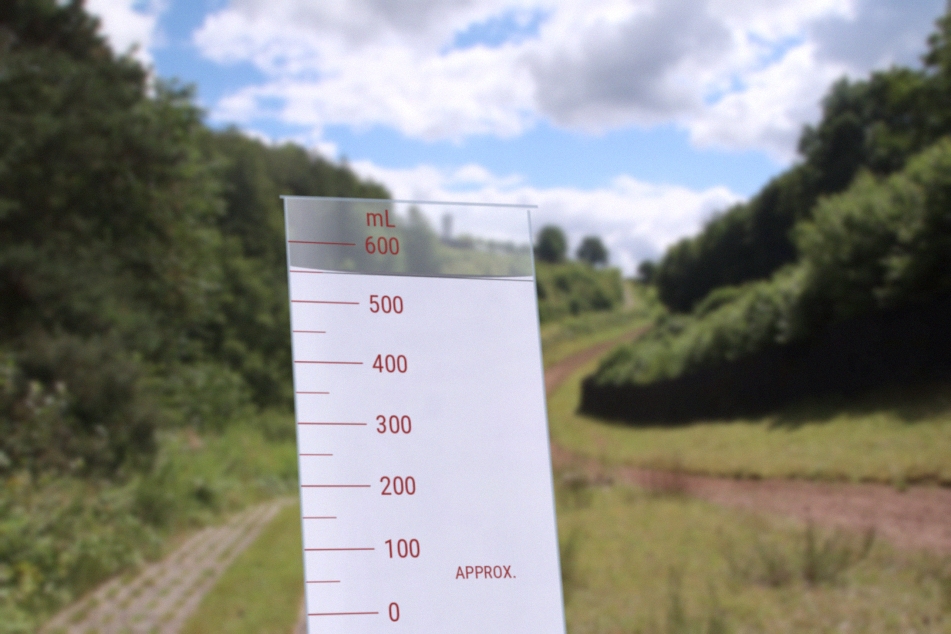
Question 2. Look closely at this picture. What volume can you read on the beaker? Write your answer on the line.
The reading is 550 mL
